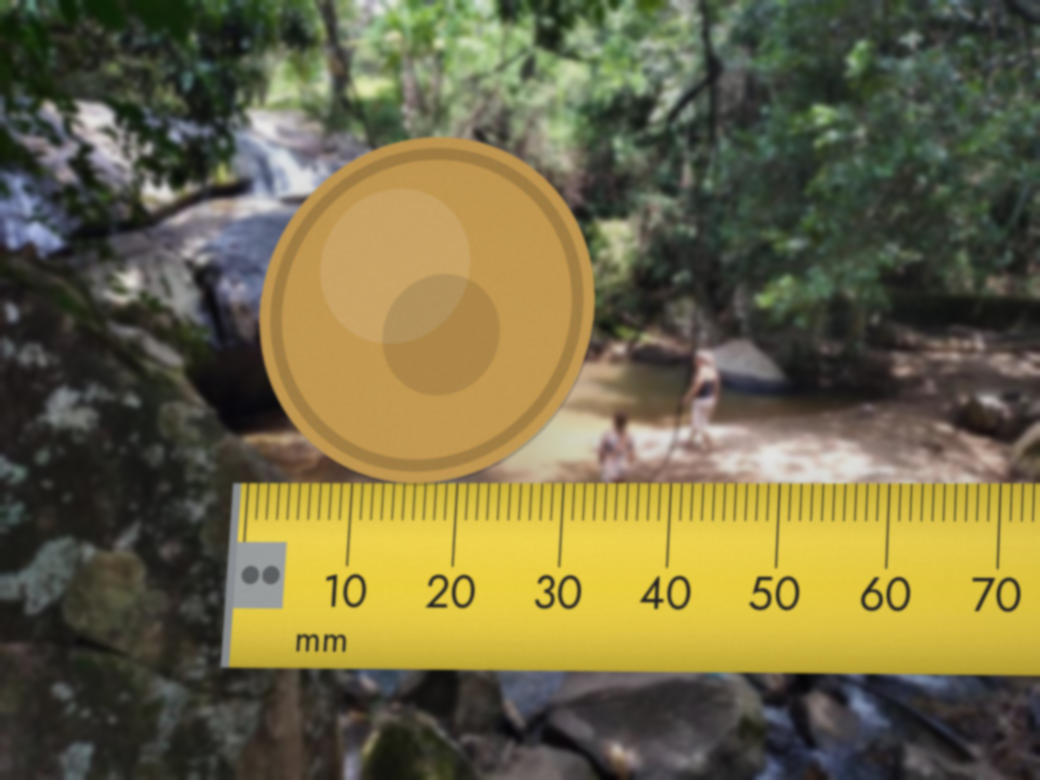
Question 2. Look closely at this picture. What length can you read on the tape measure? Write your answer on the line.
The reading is 32 mm
